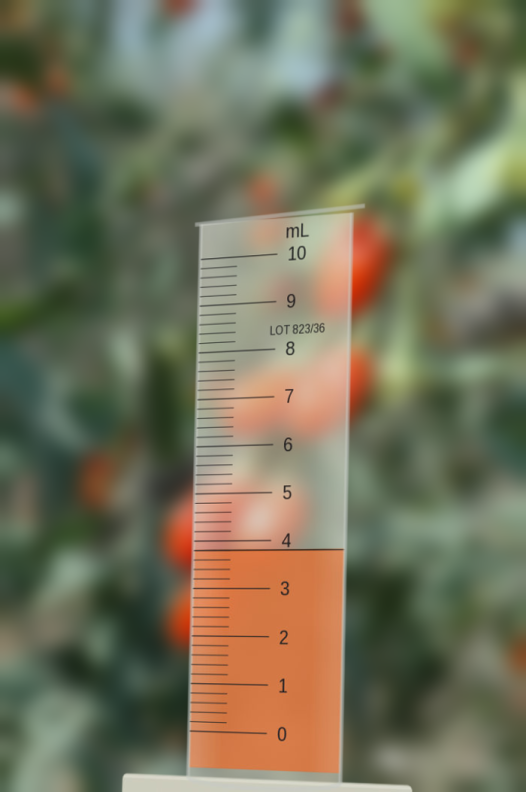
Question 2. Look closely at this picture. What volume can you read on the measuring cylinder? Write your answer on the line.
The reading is 3.8 mL
